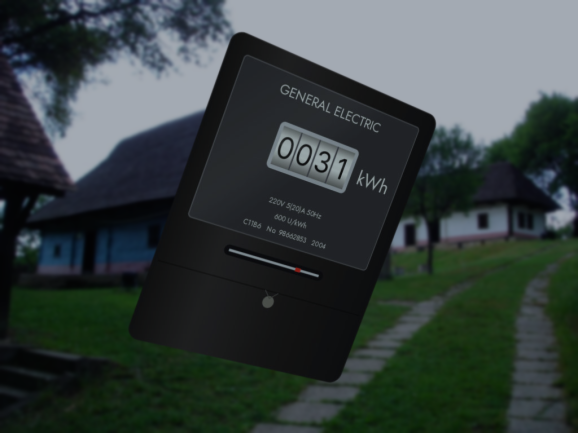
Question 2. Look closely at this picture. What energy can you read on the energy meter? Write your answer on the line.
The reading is 31 kWh
